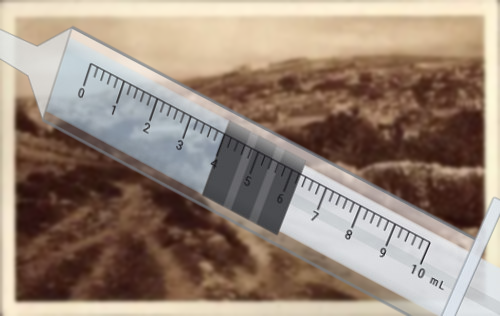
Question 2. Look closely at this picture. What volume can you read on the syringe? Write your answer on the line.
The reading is 4 mL
